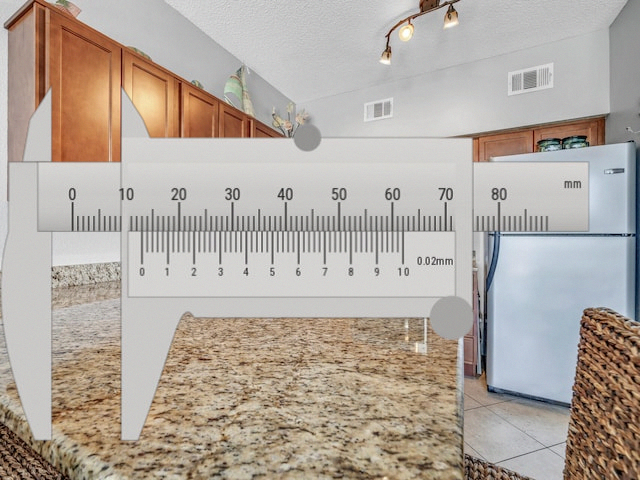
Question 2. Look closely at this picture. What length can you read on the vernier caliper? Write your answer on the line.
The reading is 13.0 mm
